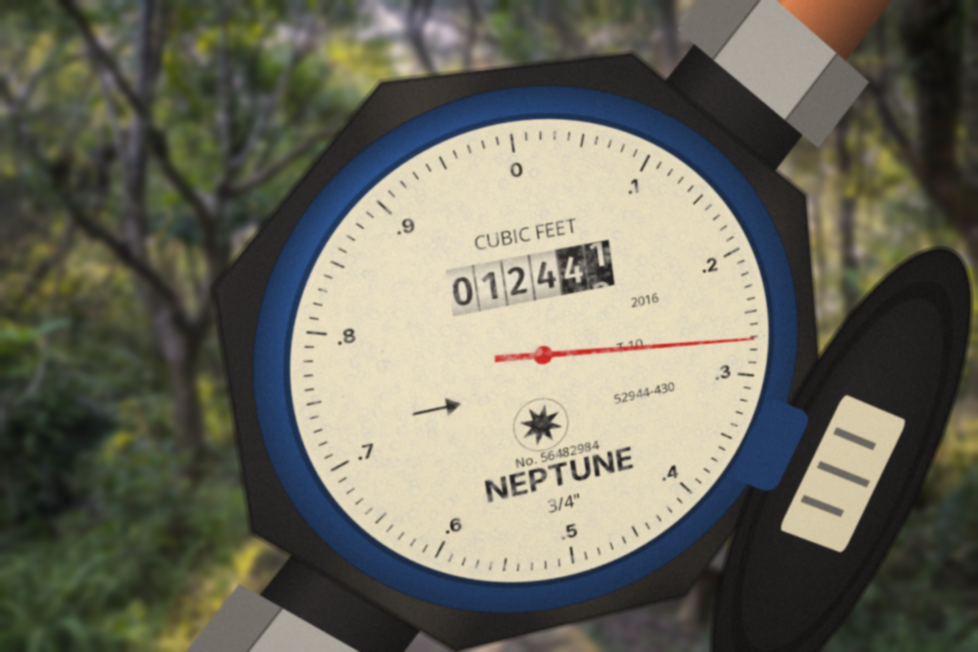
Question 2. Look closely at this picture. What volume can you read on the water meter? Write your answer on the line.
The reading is 12441.27 ft³
